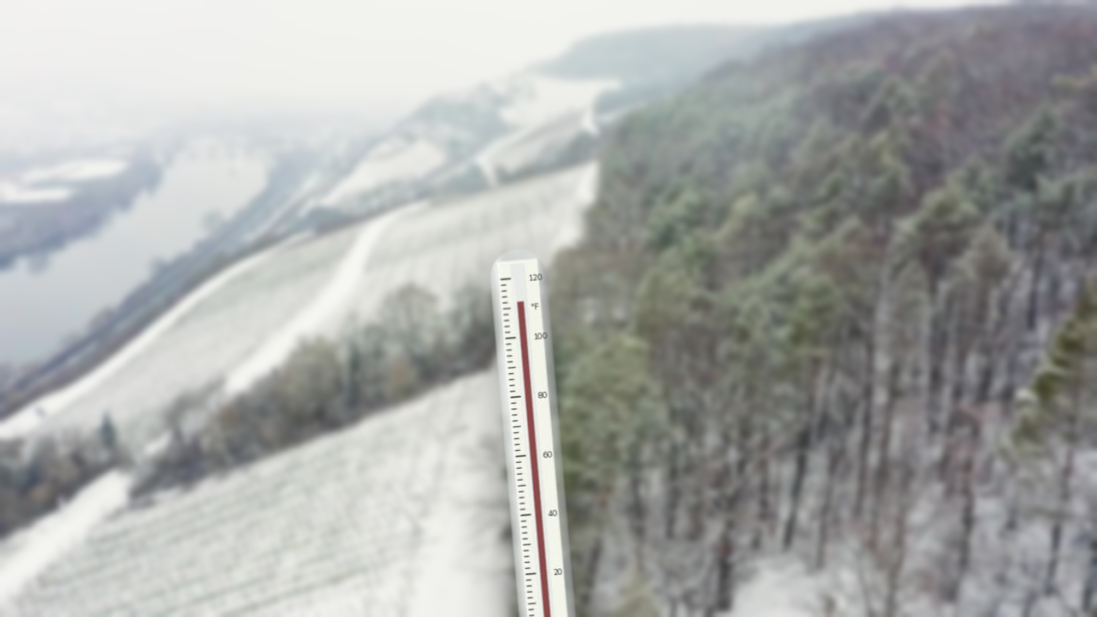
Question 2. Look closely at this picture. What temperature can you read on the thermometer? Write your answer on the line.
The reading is 112 °F
